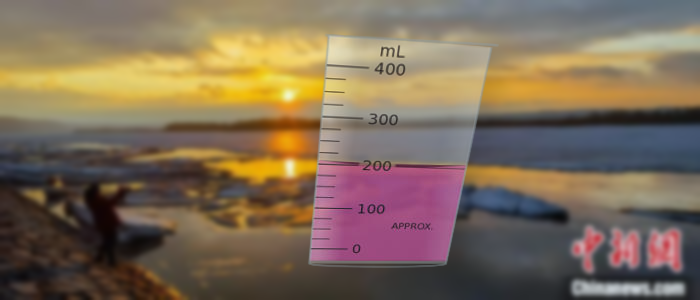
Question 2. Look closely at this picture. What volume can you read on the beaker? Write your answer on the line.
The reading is 200 mL
